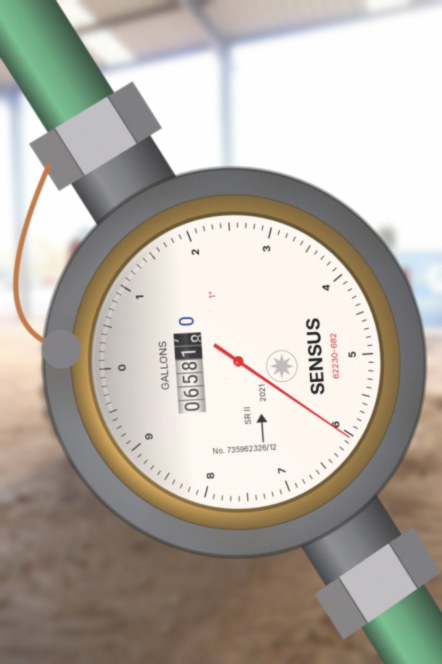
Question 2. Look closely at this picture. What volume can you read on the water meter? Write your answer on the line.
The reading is 658176.0 gal
